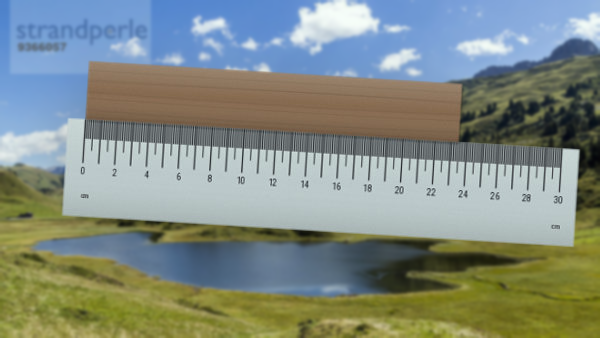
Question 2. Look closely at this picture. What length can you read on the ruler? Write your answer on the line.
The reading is 23.5 cm
